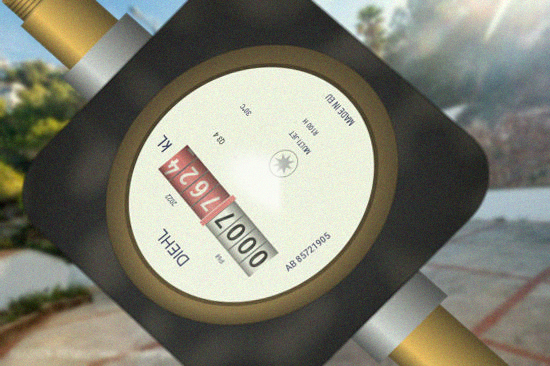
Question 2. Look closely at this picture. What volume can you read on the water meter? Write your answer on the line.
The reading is 7.7624 kL
